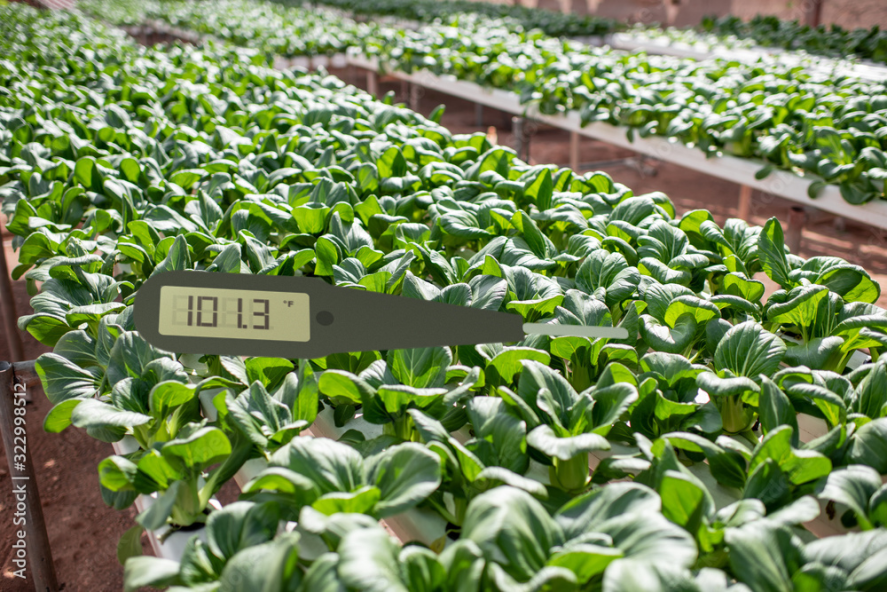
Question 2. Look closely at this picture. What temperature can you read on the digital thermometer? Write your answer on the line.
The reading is 101.3 °F
